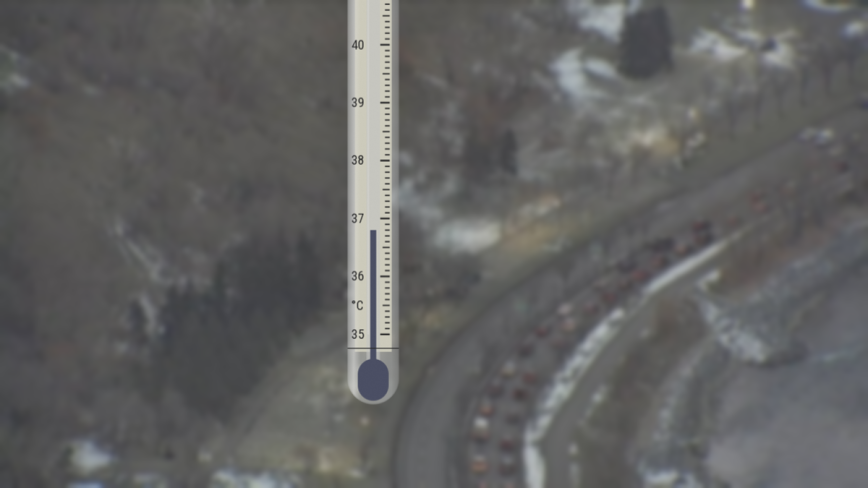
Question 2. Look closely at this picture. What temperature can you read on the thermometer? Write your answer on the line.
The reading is 36.8 °C
